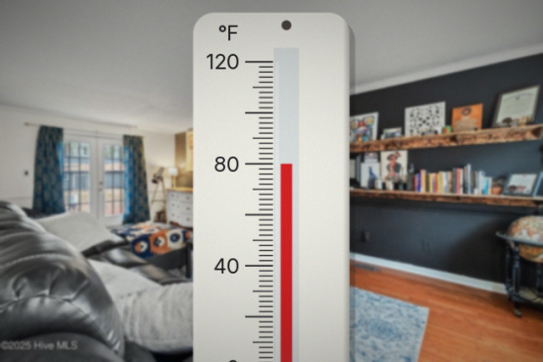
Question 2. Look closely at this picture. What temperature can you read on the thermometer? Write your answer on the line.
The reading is 80 °F
